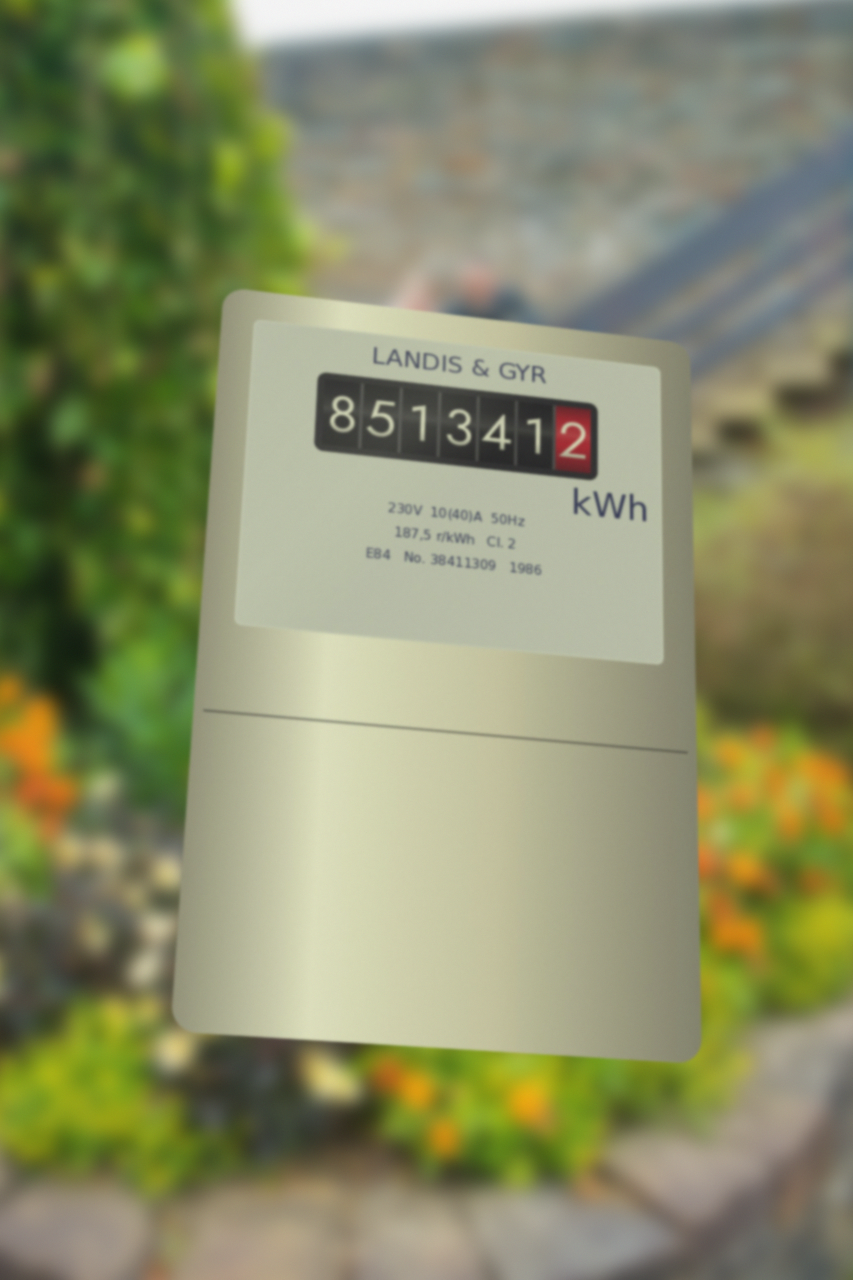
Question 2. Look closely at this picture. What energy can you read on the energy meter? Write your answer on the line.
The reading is 851341.2 kWh
